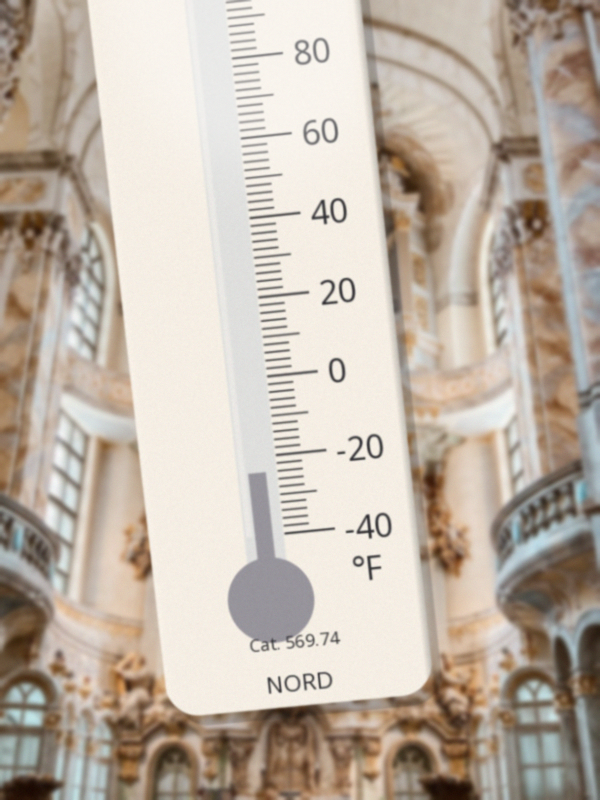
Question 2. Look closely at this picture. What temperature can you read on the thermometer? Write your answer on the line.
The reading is -24 °F
